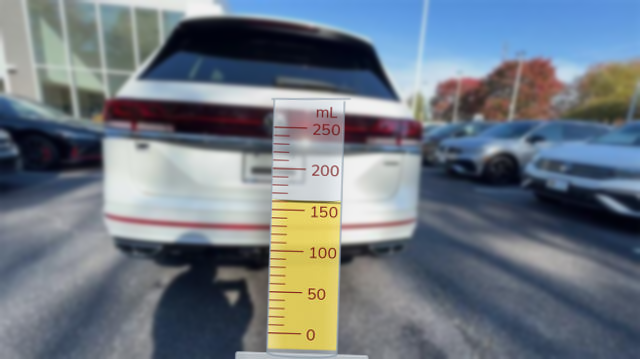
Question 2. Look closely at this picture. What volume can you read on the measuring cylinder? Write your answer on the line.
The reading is 160 mL
